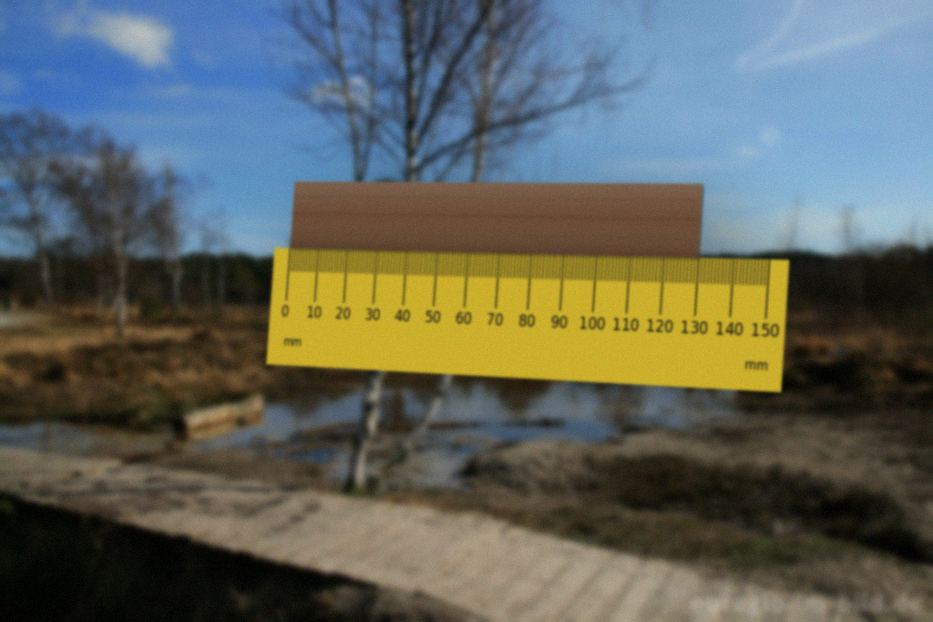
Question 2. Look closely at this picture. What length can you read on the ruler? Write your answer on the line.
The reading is 130 mm
